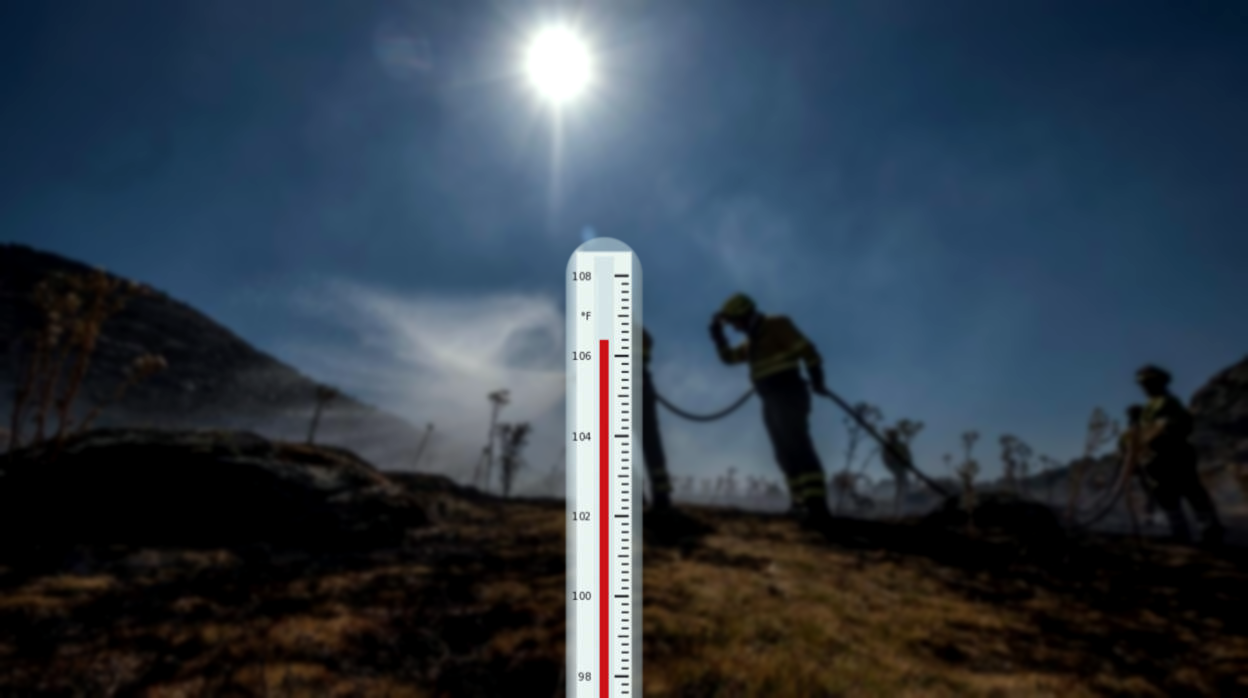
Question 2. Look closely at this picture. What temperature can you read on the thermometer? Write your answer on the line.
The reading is 106.4 °F
